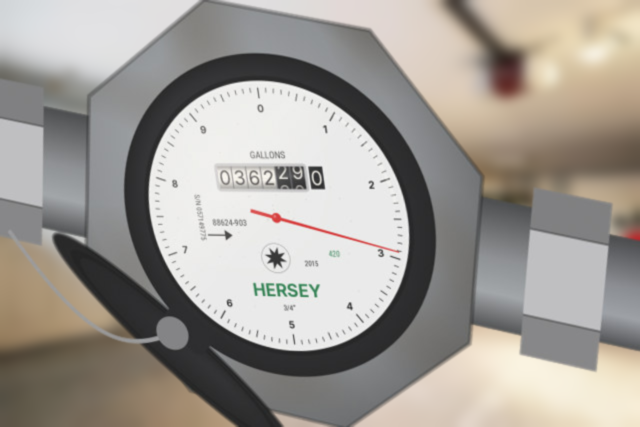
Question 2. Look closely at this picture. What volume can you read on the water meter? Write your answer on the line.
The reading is 362292.9 gal
